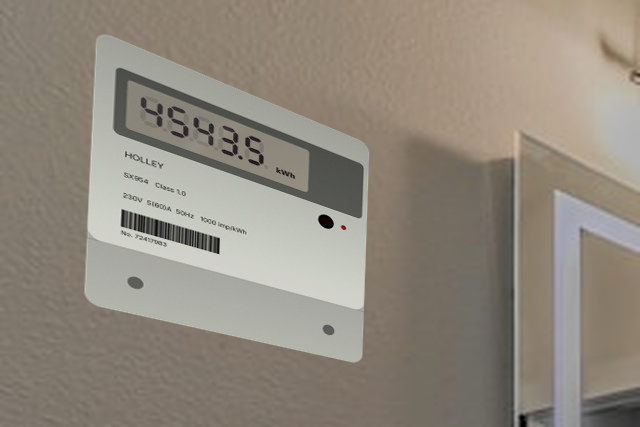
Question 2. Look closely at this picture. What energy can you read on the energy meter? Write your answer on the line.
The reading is 4543.5 kWh
